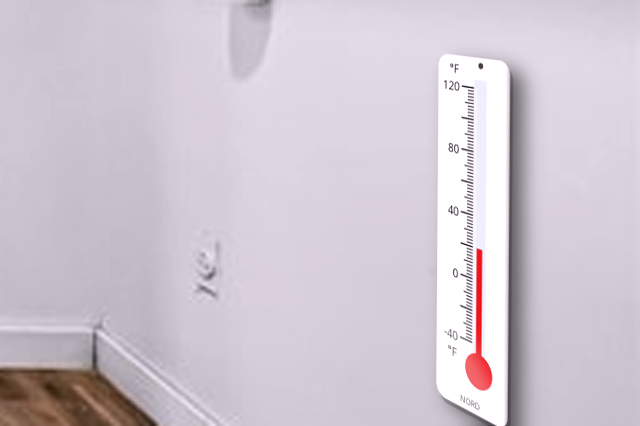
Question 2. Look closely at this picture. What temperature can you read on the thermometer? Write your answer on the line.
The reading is 20 °F
